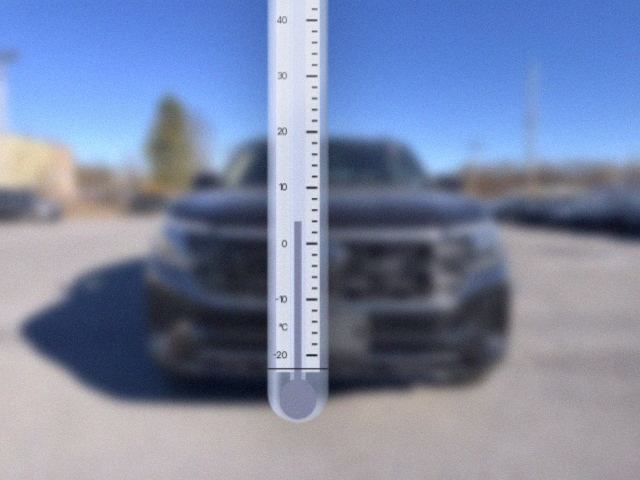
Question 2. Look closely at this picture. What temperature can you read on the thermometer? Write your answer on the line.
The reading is 4 °C
